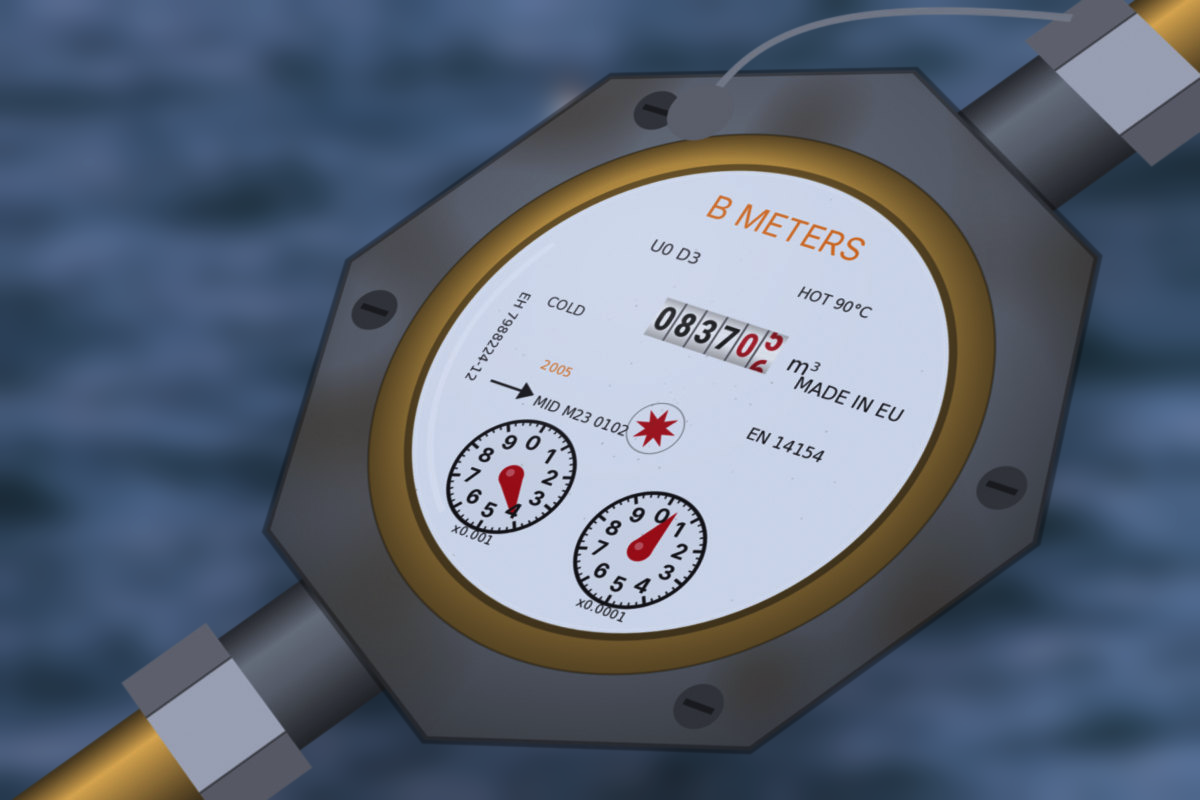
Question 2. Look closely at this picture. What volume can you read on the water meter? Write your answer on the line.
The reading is 837.0540 m³
